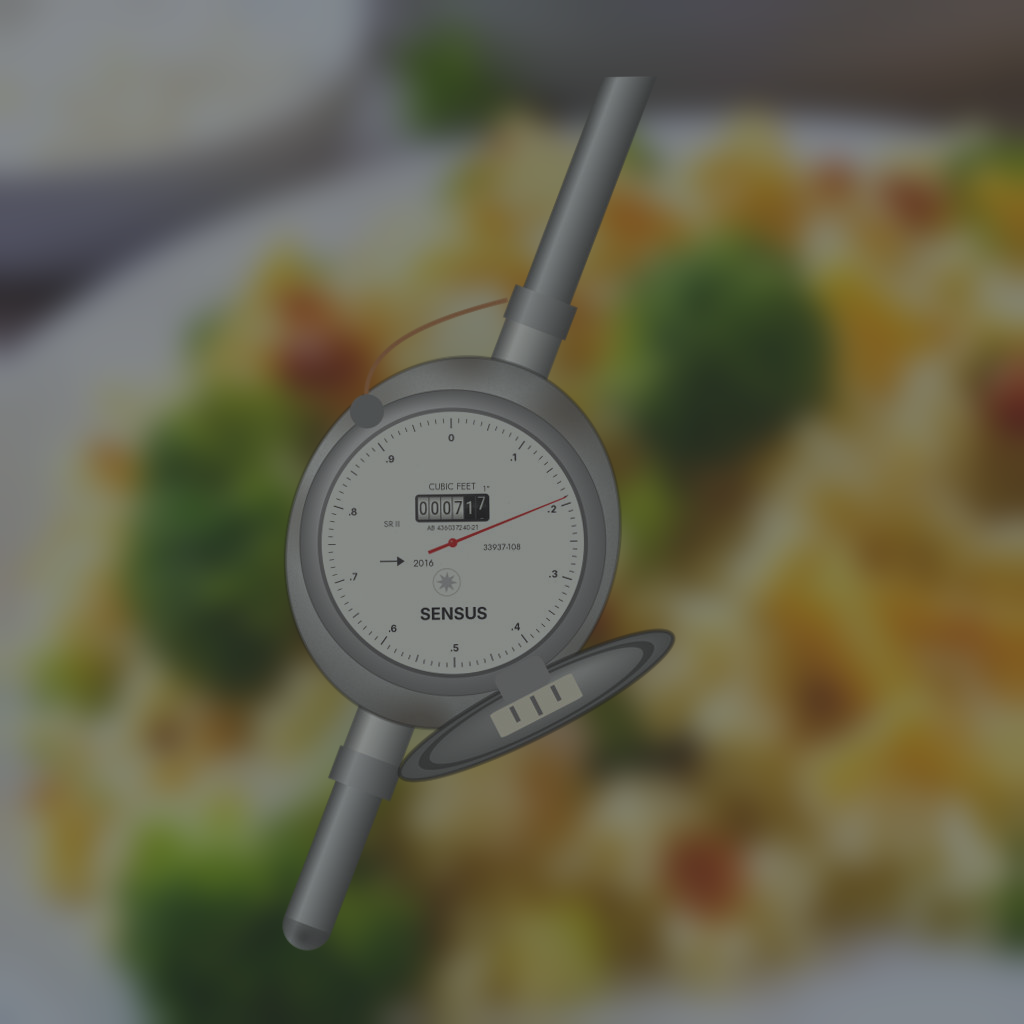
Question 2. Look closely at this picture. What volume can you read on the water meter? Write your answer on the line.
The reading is 717.19 ft³
